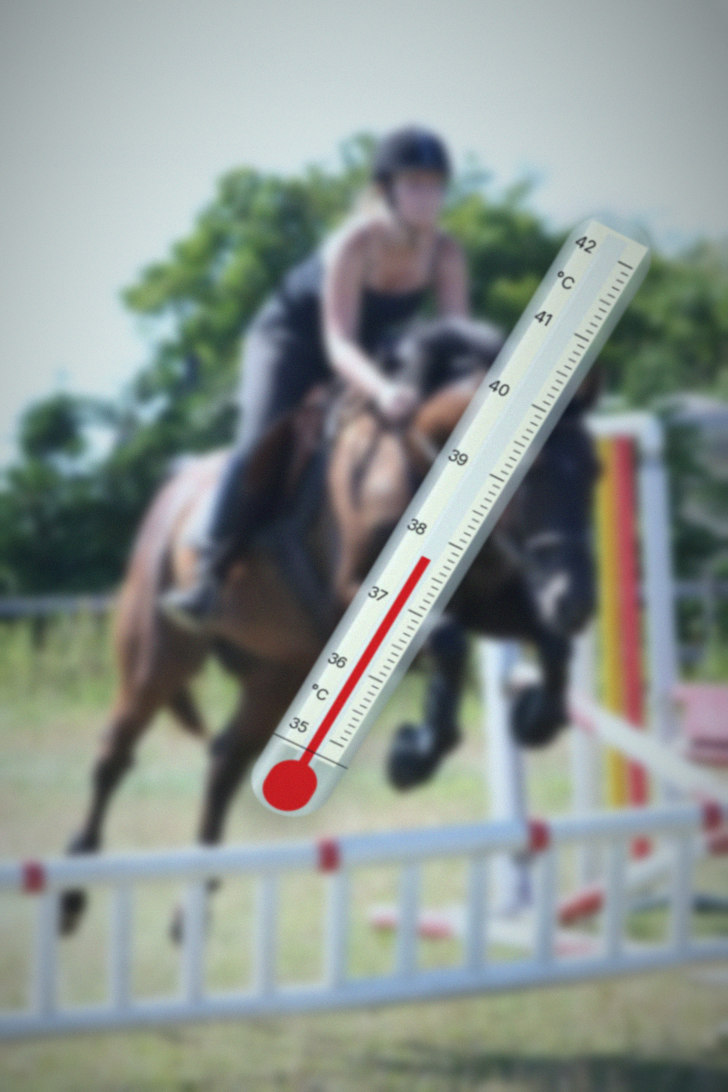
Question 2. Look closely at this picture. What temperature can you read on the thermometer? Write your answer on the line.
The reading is 37.7 °C
